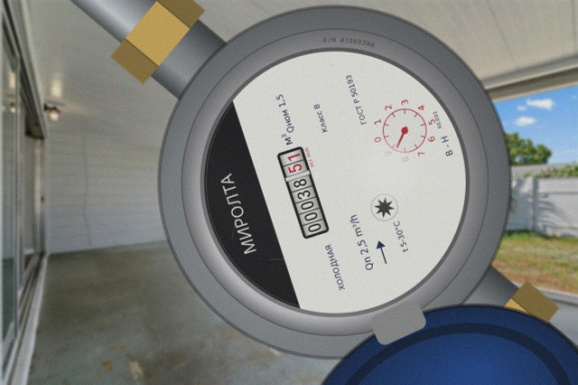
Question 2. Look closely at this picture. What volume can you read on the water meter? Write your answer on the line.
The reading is 38.508 m³
